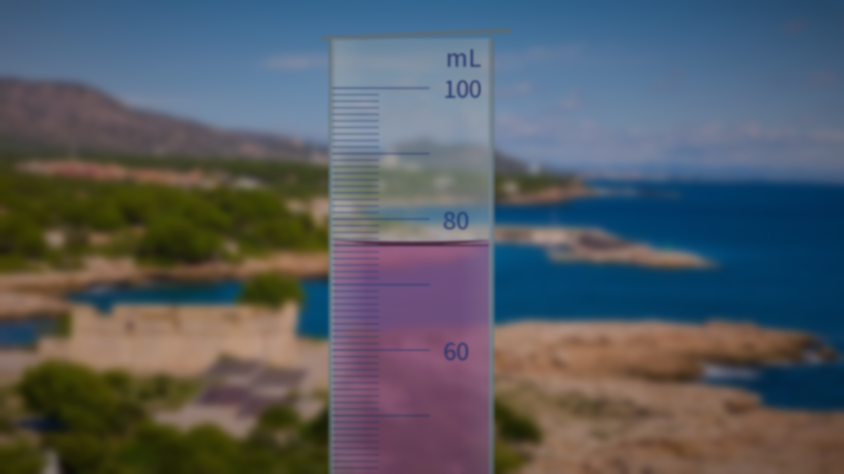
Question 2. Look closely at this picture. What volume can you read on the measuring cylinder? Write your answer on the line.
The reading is 76 mL
